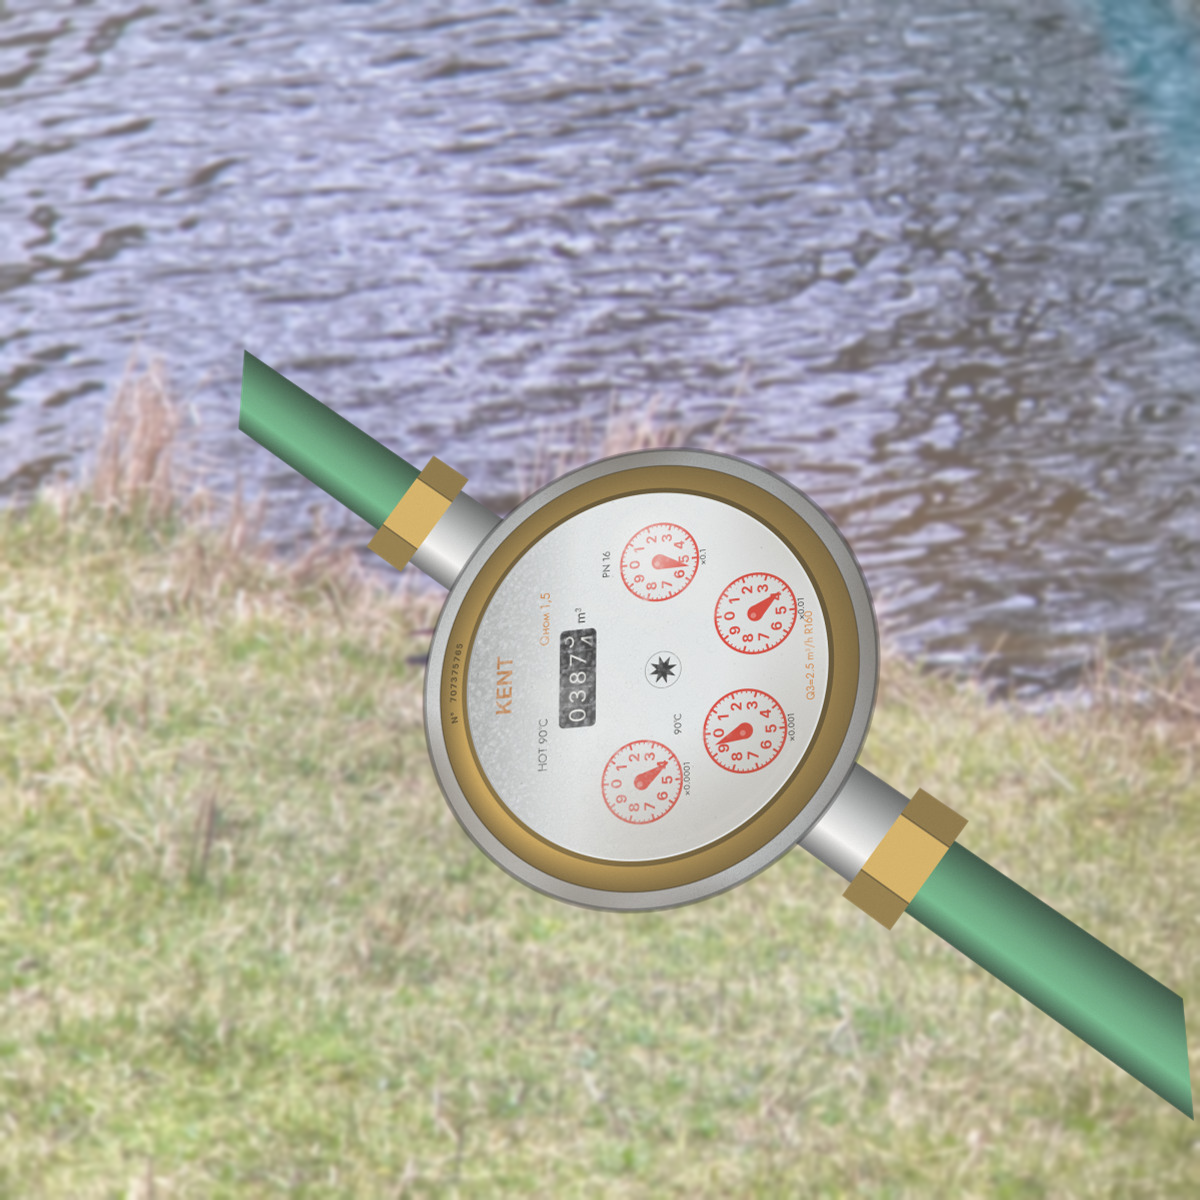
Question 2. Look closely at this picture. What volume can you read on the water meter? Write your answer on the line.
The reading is 3873.5394 m³
